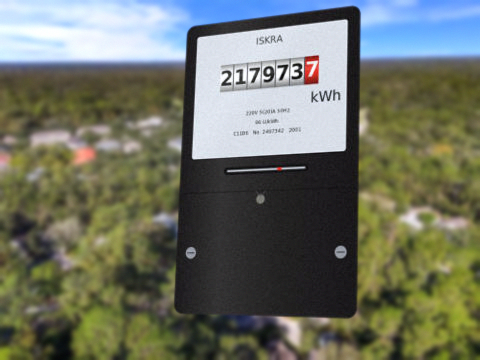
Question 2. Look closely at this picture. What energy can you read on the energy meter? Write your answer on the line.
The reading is 217973.7 kWh
